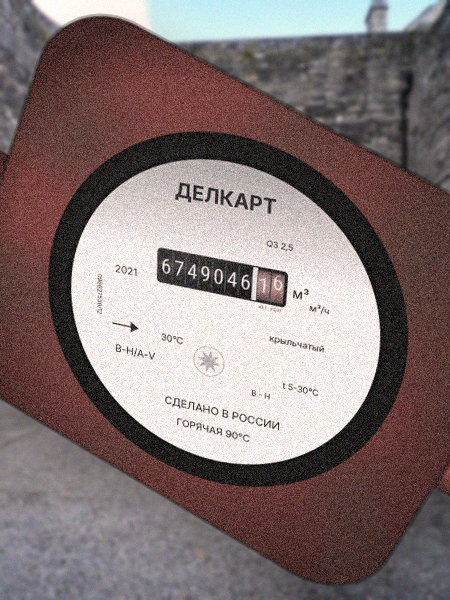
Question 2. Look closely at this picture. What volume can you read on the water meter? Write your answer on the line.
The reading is 6749046.16 m³
